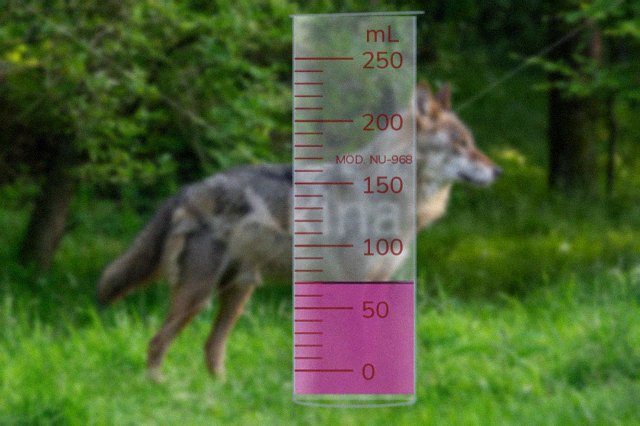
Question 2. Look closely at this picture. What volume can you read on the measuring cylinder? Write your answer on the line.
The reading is 70 mL
